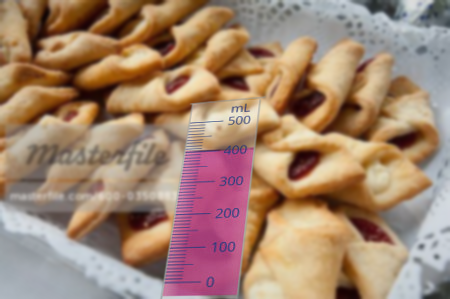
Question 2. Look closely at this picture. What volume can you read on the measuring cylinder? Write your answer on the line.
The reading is 400 mL
